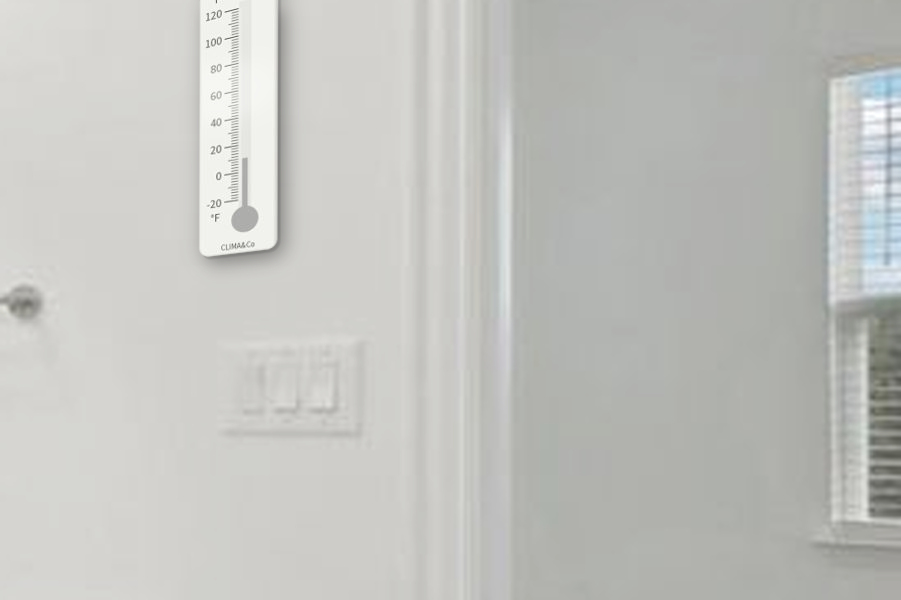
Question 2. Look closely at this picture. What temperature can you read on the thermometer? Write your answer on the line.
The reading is 10 °F
